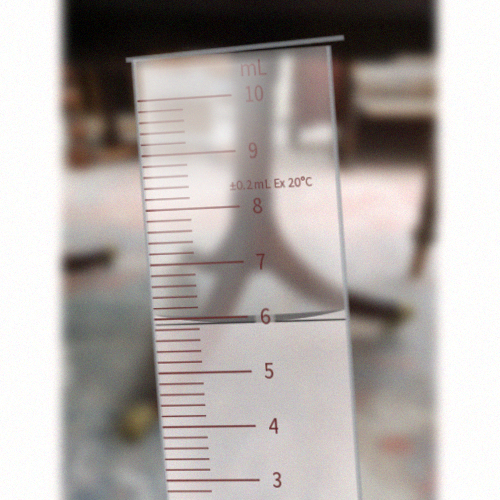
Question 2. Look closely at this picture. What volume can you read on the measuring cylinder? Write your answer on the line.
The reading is 5.9 mL
